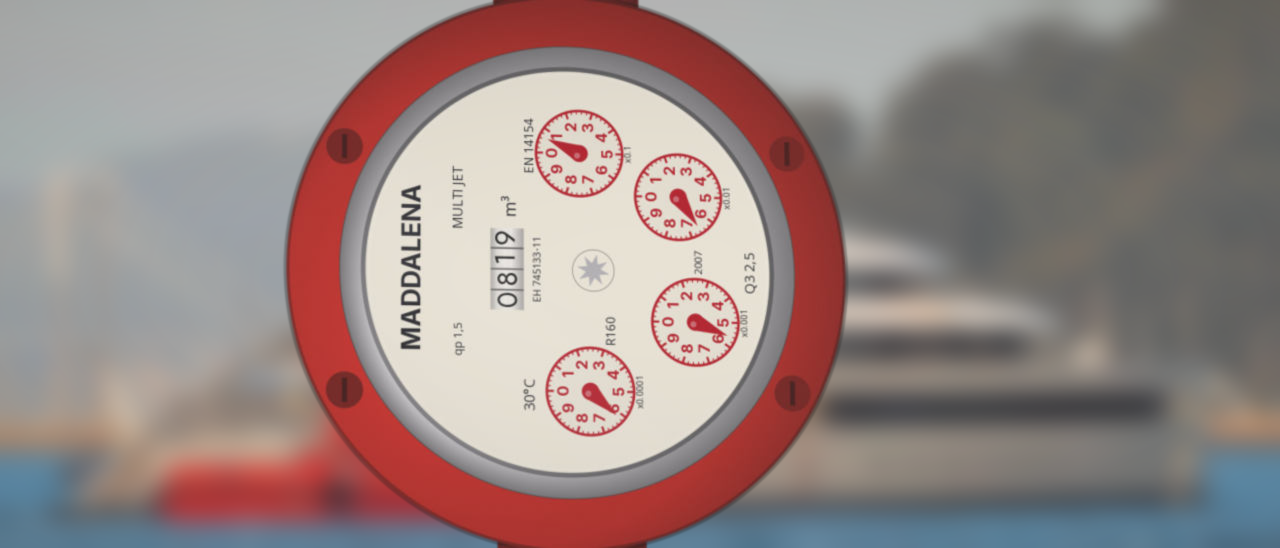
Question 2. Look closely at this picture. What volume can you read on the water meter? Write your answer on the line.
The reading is 819.0656 m³
